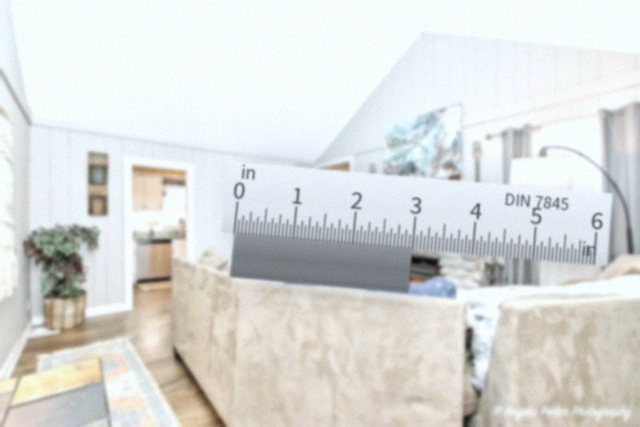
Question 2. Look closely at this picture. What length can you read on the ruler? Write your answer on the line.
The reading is 3 in
